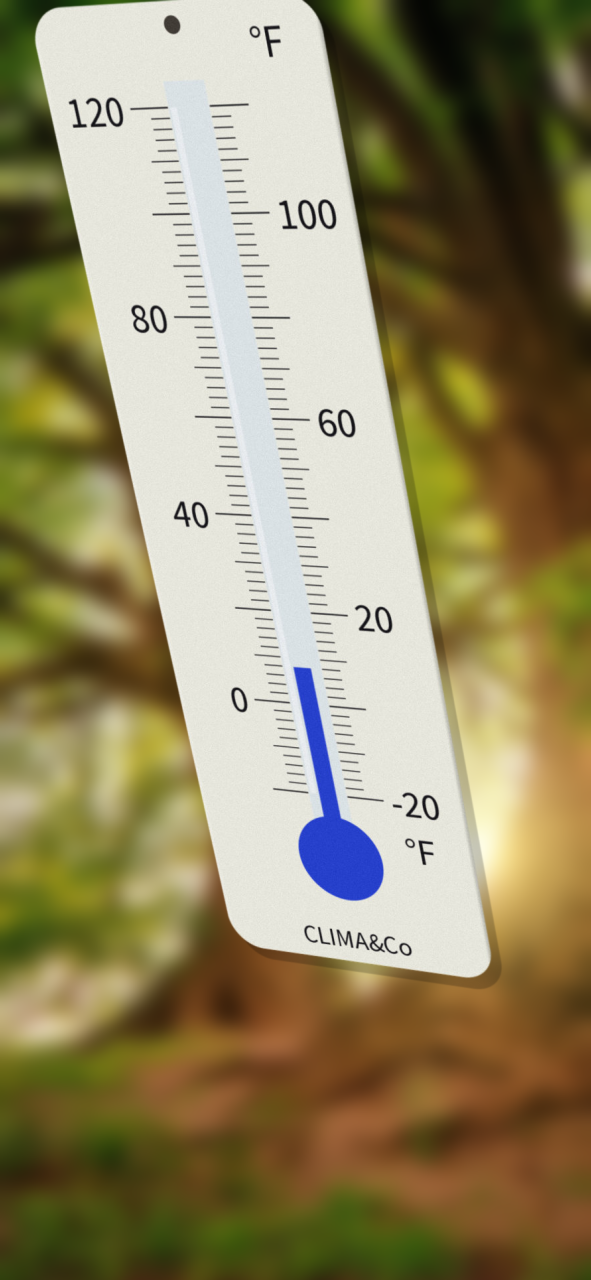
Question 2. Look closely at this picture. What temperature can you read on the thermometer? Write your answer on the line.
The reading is 8 °F
